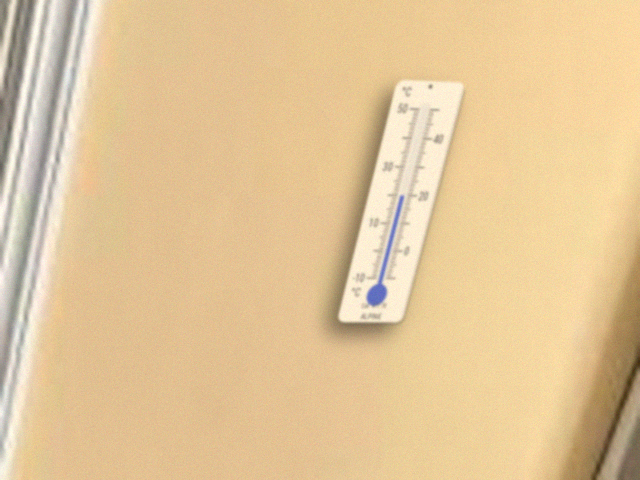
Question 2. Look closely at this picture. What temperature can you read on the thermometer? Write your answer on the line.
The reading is 20 °C
